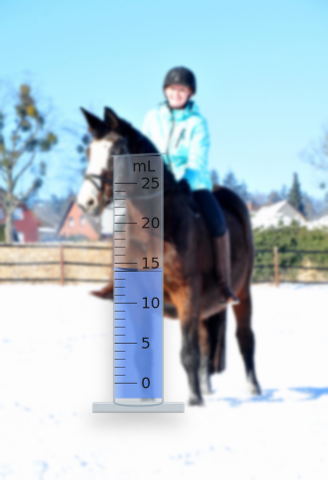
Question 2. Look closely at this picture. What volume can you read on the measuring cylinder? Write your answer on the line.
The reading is 14 mL
